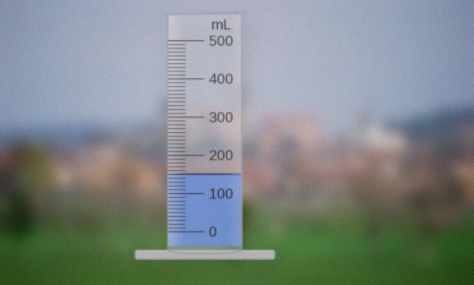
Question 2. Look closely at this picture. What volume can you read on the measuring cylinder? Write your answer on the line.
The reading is 150 mL
